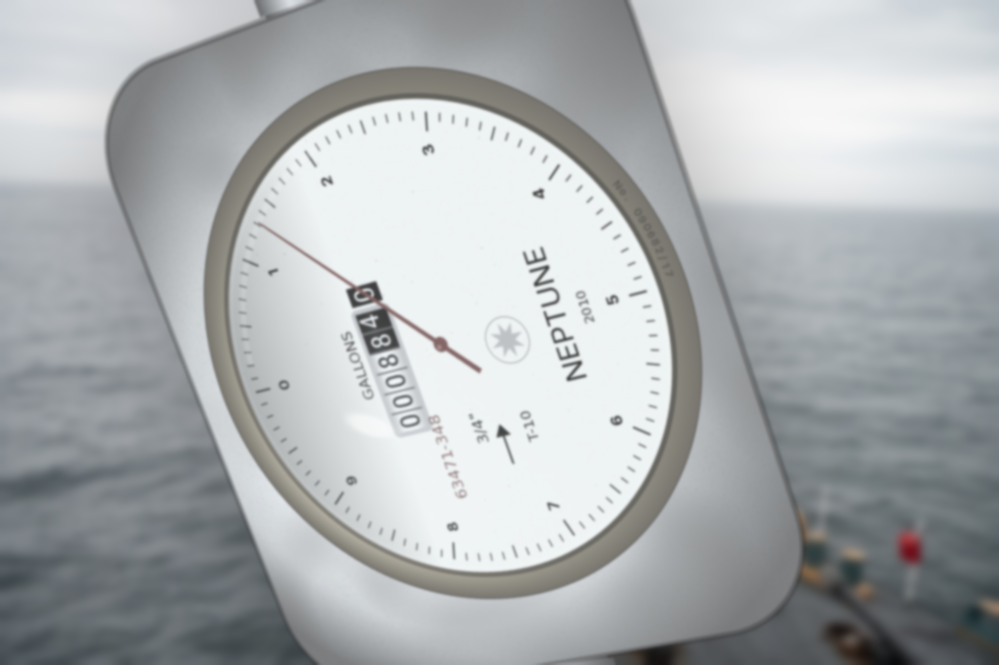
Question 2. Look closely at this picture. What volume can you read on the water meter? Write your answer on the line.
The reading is 8841.3 gal
